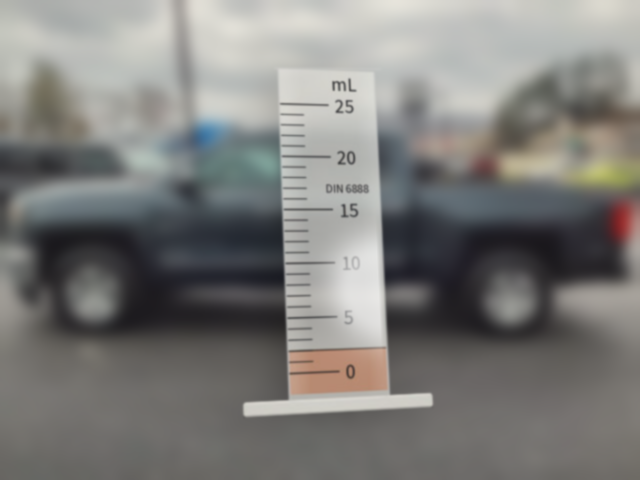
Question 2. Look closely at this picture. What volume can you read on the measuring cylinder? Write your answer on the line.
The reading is 2 mL
